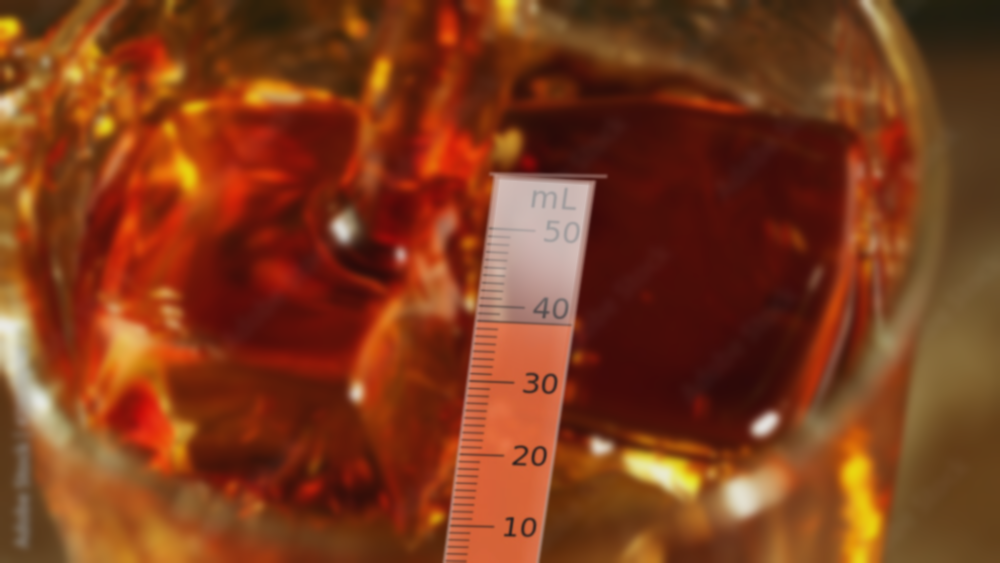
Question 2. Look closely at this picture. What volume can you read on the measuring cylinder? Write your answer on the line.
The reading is 38 mL
